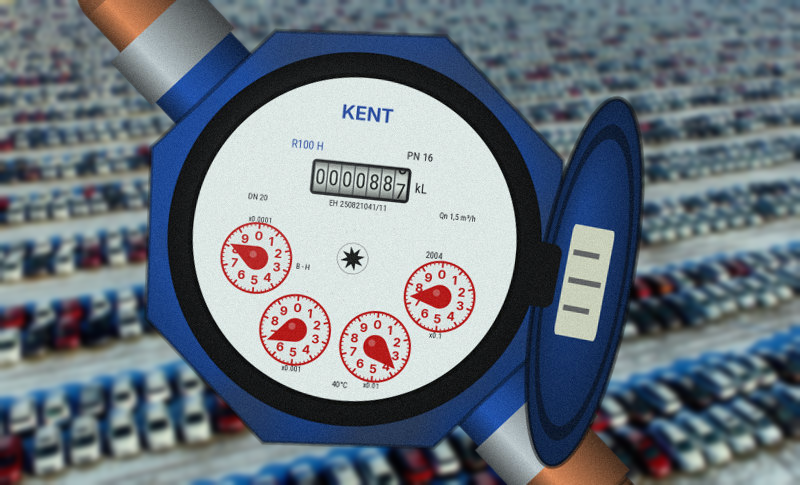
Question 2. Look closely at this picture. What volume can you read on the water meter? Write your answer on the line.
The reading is 886.7368 kL
